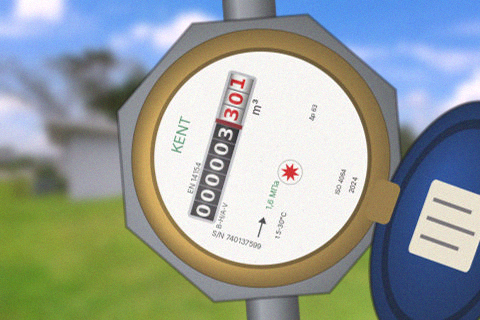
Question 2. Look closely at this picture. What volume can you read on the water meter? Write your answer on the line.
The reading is 3.301 m³
